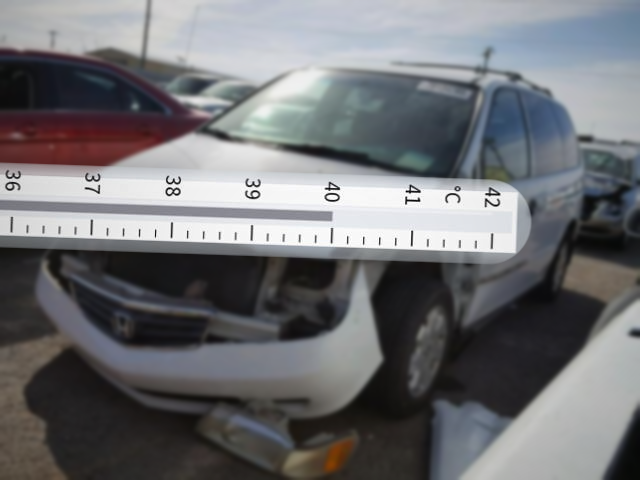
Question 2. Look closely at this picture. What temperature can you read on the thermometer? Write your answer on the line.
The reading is 40 °C
